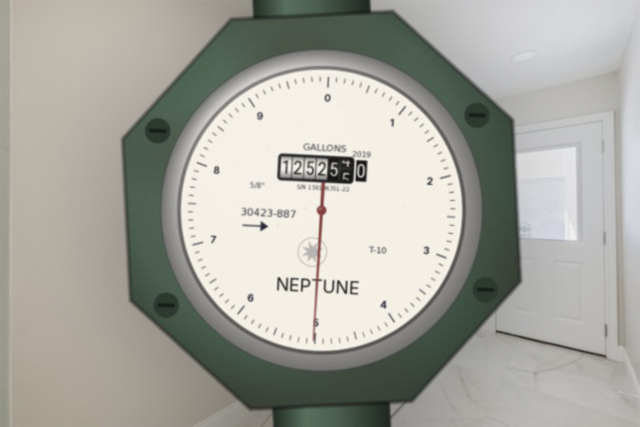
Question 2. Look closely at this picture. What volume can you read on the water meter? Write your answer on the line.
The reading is 1252545.0 gal
